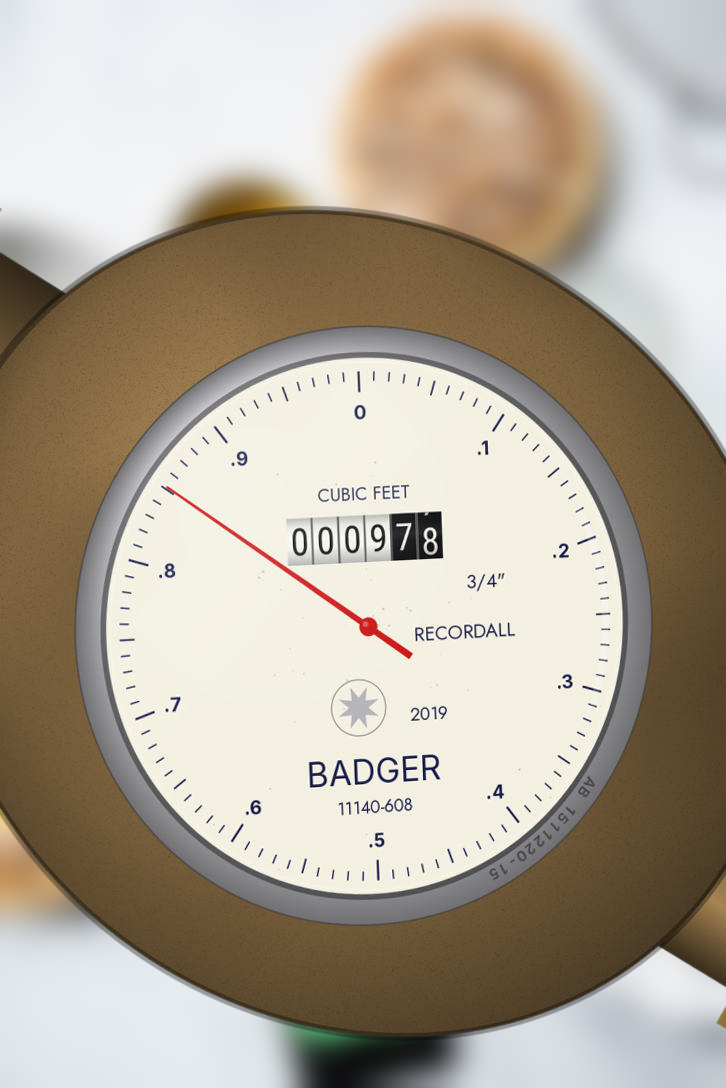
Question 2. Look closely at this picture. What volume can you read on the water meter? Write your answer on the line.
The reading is 977.85 ft³
